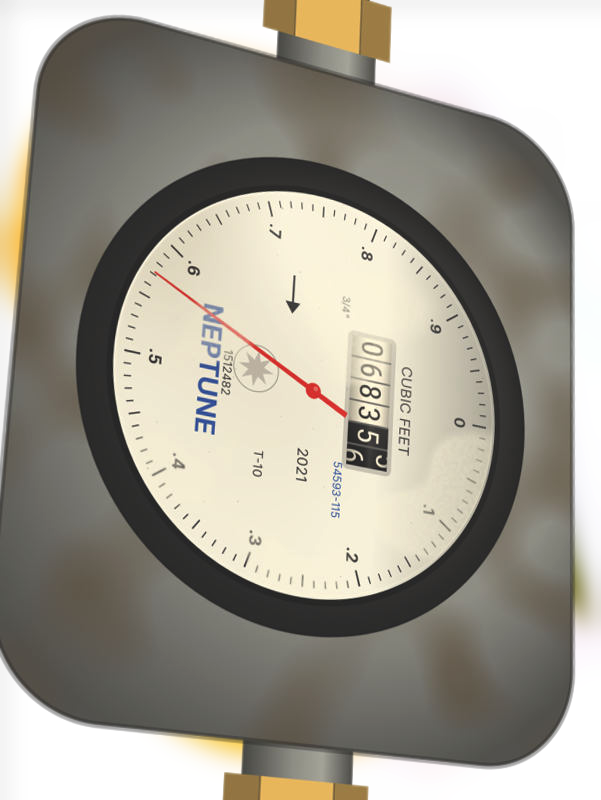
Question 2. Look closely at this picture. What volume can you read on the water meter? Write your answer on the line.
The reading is 68355.57 ft³
